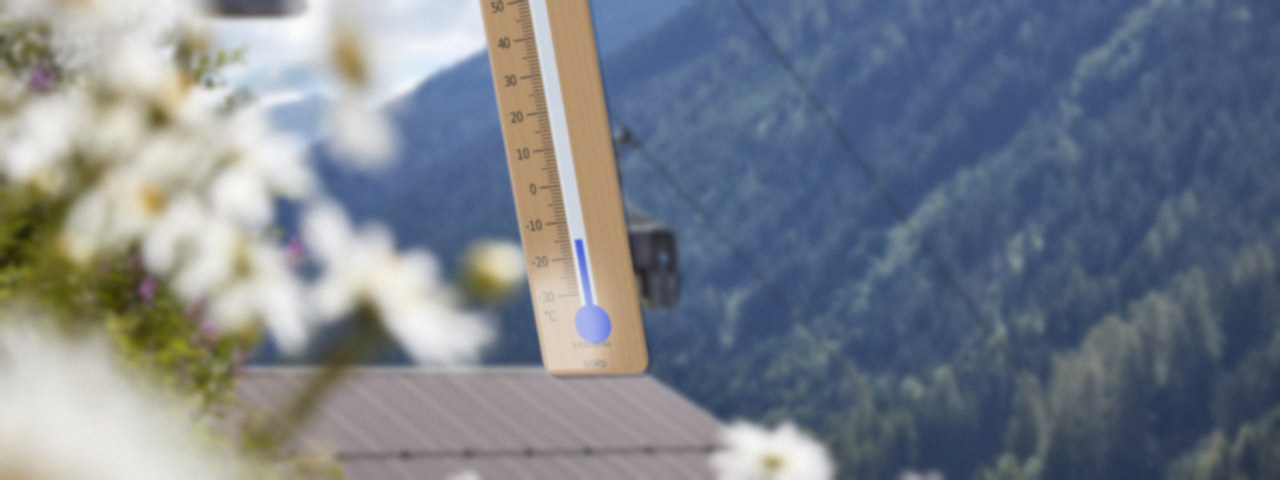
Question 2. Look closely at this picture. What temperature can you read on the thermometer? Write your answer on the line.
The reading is -15 °C
